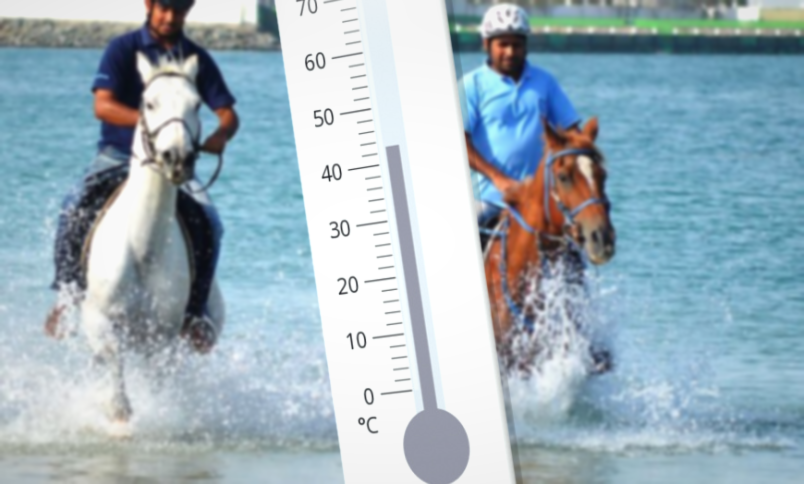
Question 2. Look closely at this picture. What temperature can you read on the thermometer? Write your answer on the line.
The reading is 43 °C
